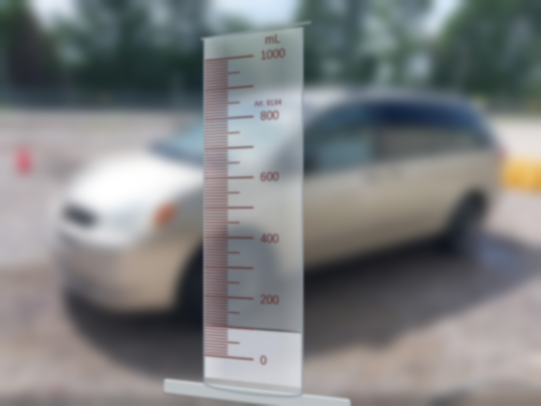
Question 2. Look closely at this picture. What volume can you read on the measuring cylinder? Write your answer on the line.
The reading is 100 mL
